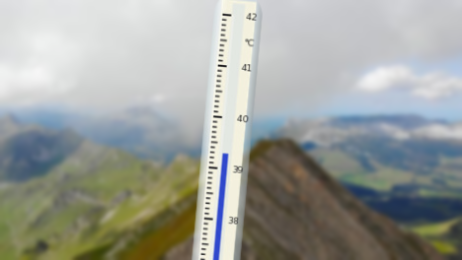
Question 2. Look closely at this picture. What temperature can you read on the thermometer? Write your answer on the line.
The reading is 39.3 °C
